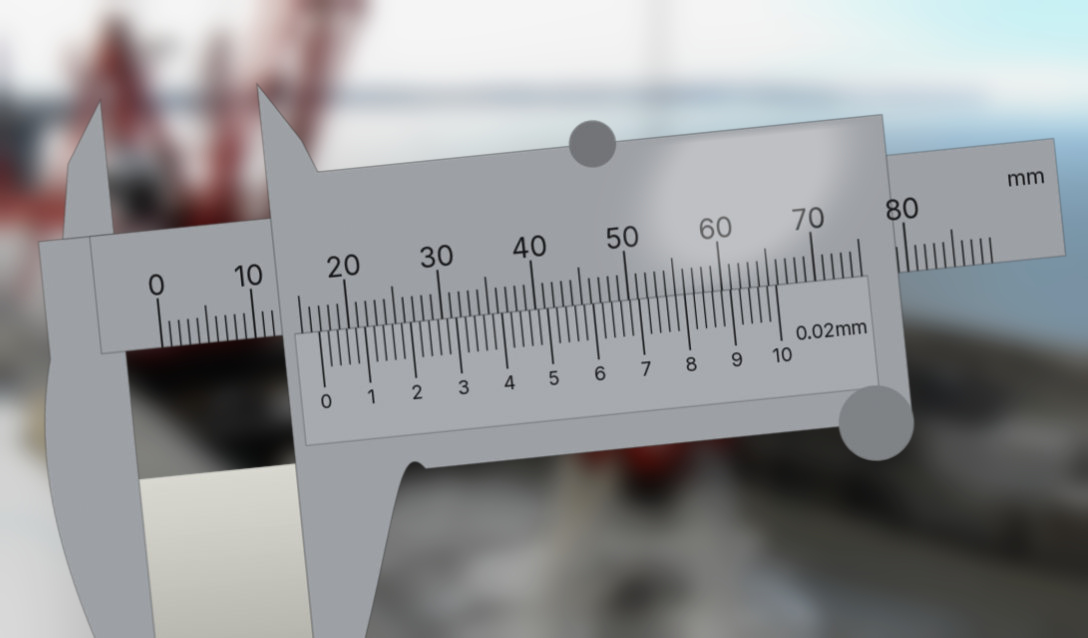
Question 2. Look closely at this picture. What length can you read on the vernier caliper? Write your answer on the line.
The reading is 16.8 mm
